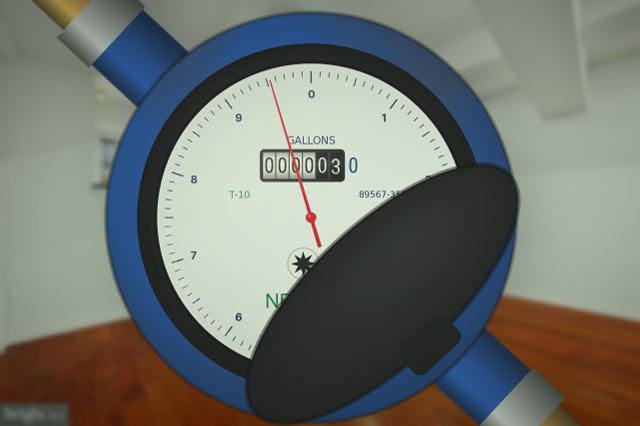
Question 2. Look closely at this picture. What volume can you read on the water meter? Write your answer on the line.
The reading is 29.5 gal
